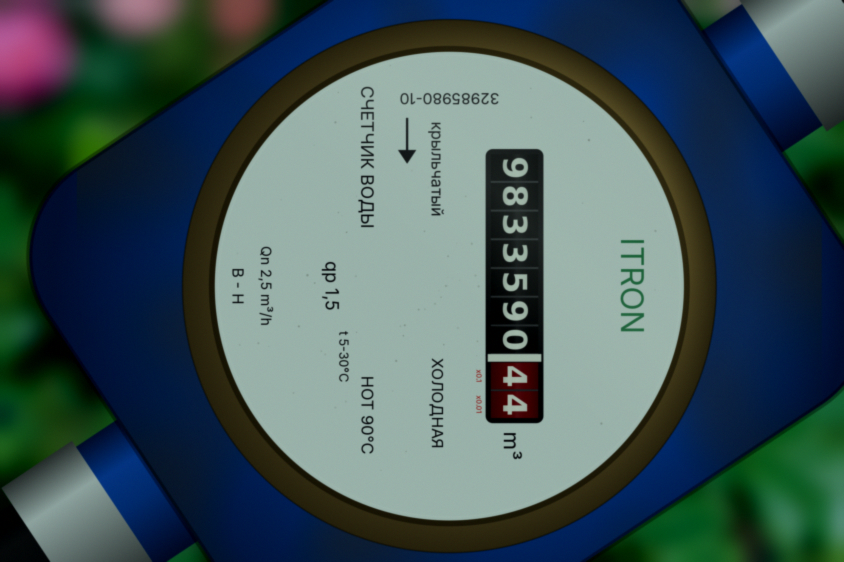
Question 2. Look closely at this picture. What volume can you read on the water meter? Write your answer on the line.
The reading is 9833590.44 m³
